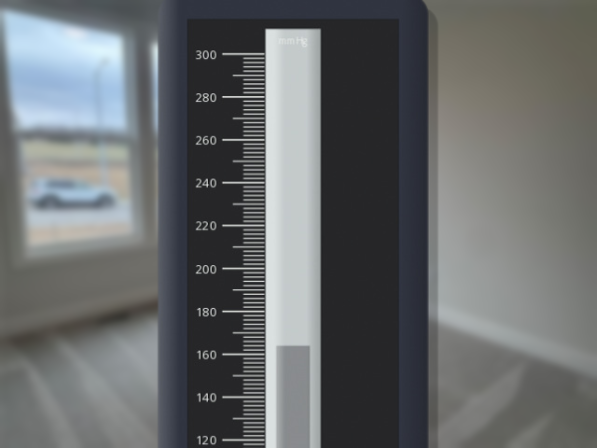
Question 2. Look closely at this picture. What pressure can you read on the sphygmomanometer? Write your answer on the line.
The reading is 164 mmHg
